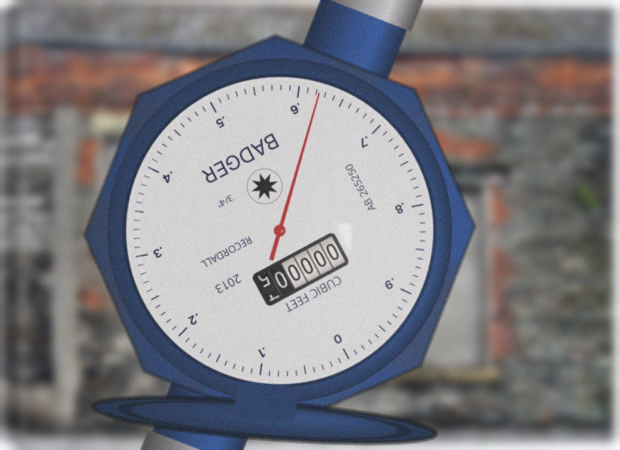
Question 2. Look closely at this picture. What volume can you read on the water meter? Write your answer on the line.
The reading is 4.62 ft³
